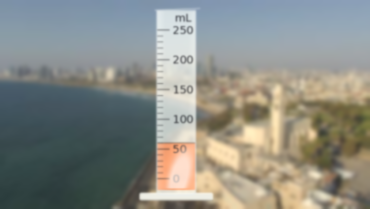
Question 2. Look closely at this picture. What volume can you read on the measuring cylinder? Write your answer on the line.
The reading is 60 mL
